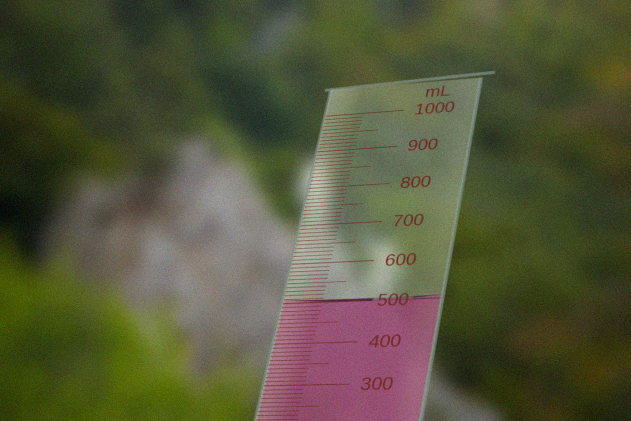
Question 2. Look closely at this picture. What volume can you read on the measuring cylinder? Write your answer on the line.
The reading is 500 mL
